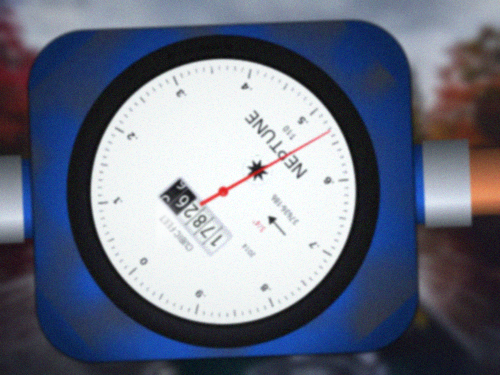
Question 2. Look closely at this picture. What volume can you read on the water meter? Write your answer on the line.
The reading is 178265.53 ft³
